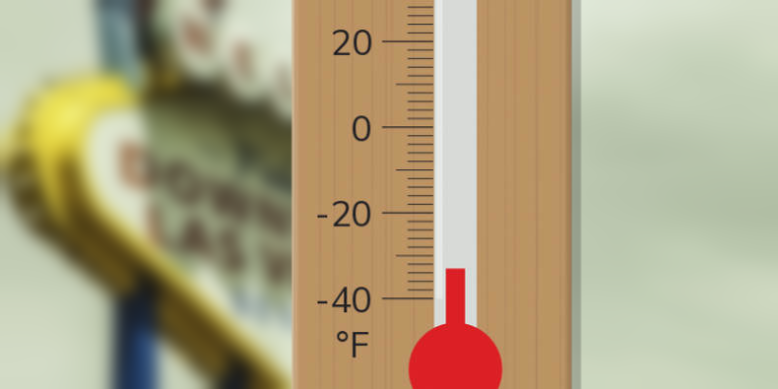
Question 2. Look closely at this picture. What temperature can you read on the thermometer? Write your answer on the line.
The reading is -33 °F
